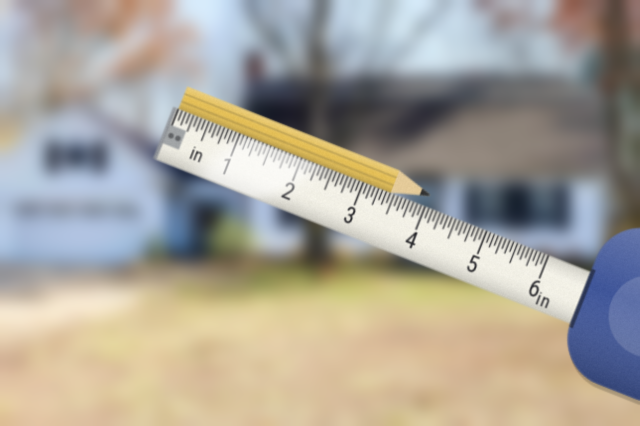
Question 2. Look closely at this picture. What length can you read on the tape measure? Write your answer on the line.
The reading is 4 in
